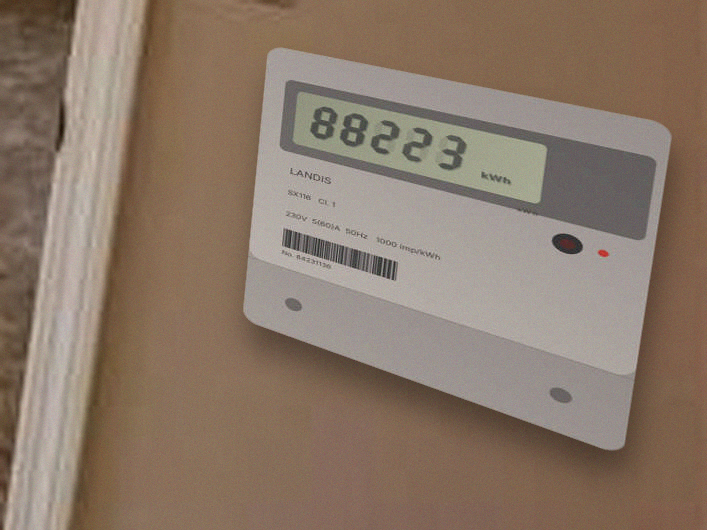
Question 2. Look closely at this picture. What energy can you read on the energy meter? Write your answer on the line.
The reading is 88223 kWh
